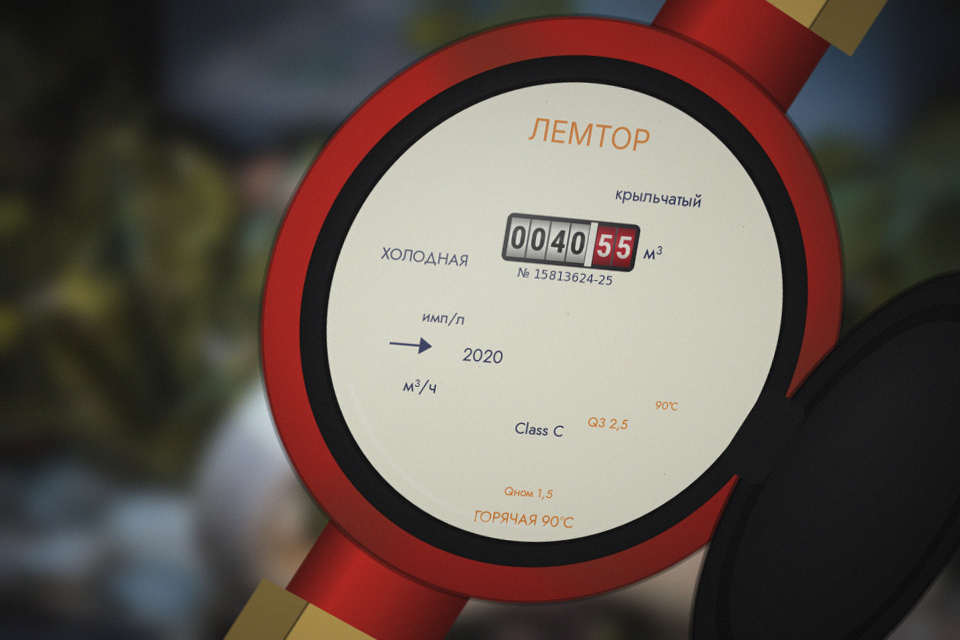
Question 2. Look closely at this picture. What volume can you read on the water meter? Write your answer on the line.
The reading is 40.55 m³
